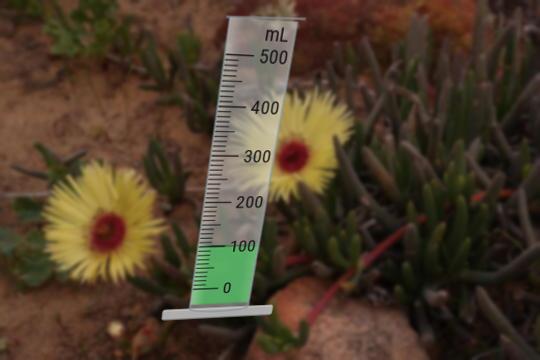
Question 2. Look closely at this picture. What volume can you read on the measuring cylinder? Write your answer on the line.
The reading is 100 mL
